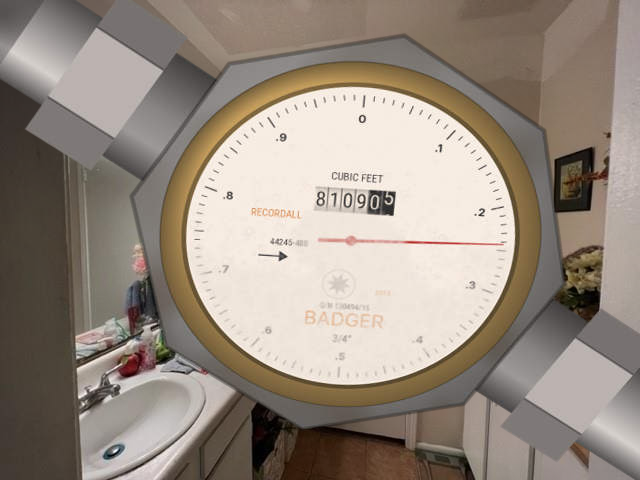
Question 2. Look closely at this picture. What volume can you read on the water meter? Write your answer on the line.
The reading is 810905.24 ft³
